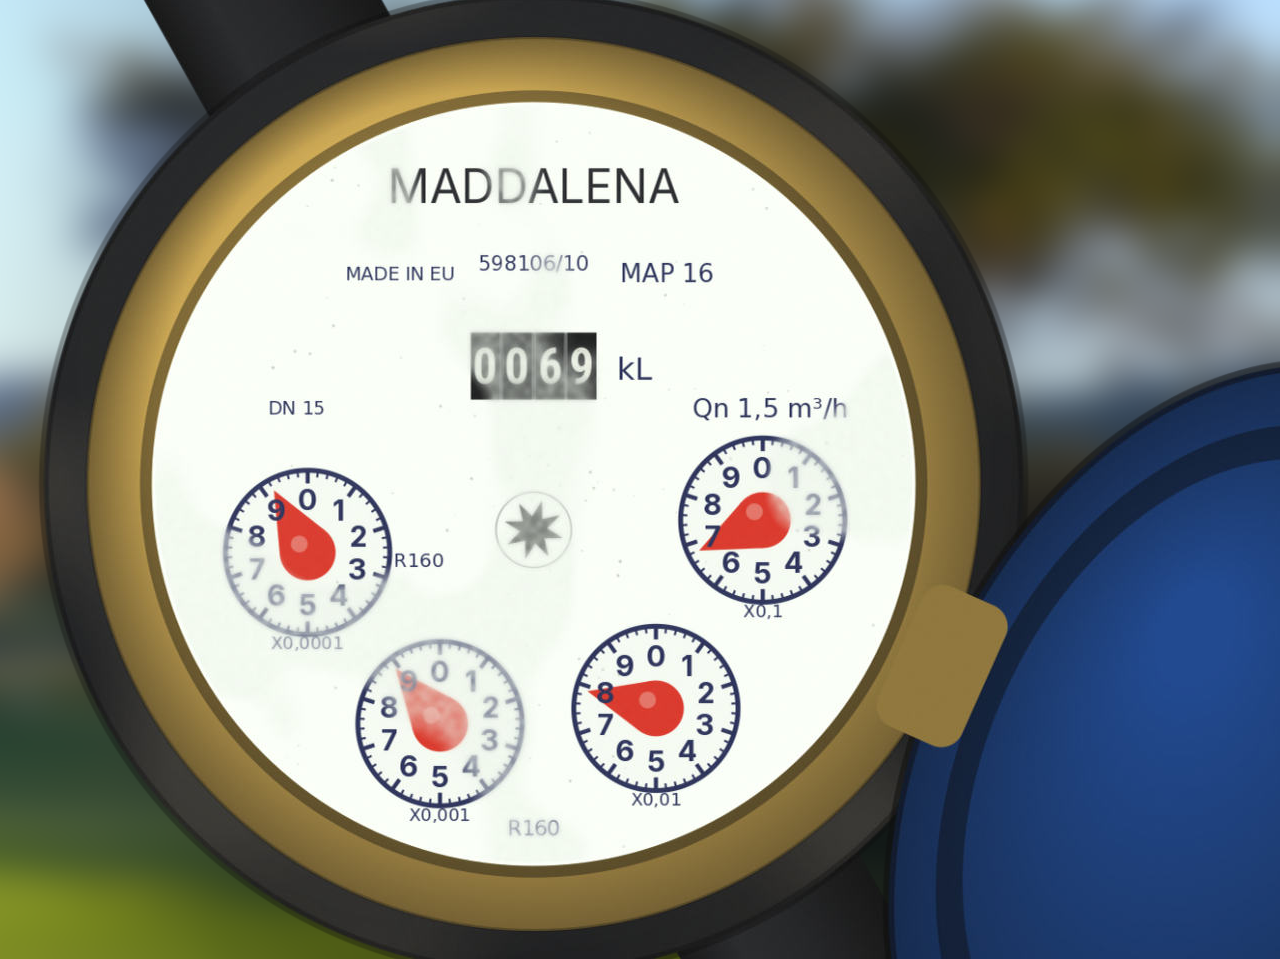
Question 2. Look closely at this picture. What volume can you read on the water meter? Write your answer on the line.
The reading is 69.6789 kL
